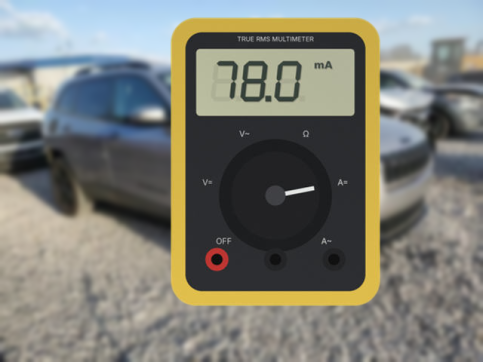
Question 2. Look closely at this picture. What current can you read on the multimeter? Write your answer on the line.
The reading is 78.0 mA
